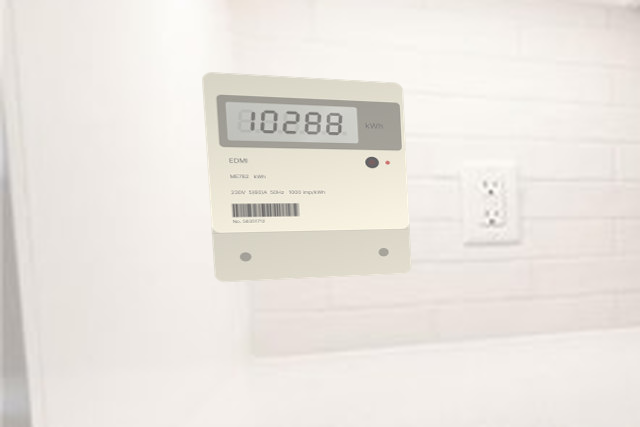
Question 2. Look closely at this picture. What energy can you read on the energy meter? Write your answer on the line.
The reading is 10288 kWh
